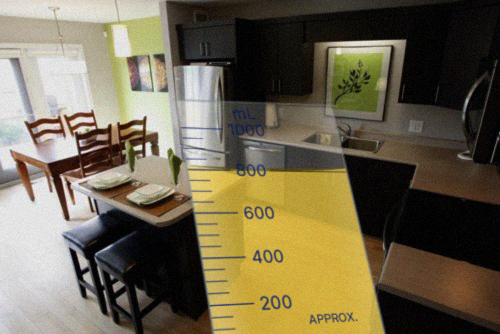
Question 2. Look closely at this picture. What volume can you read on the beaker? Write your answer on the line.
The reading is 800 mL
